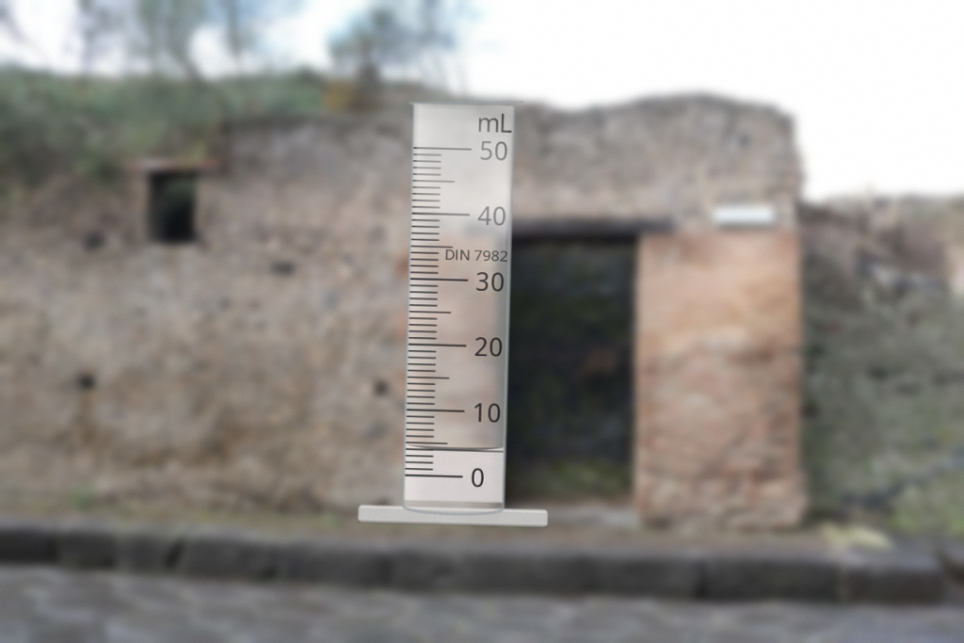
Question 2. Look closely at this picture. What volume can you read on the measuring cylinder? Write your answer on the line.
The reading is 4 mL
